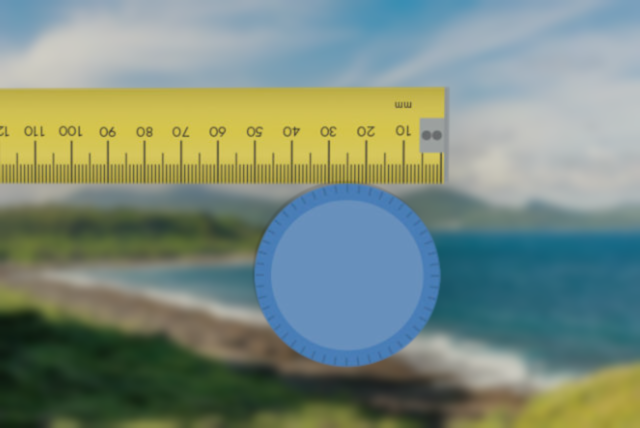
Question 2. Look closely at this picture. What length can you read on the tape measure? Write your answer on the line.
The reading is 50 mm
